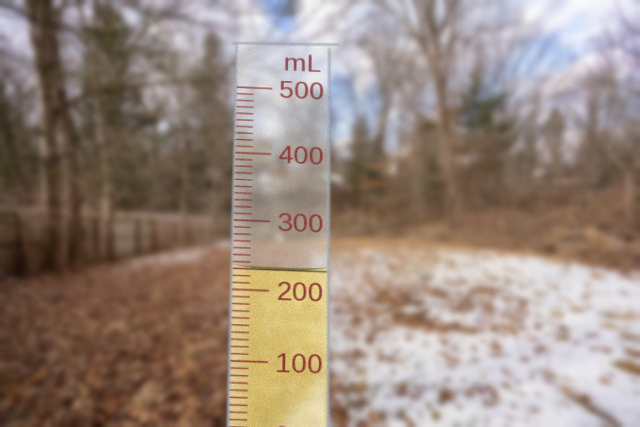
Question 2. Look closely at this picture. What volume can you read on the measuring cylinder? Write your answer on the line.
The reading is 230 mL
